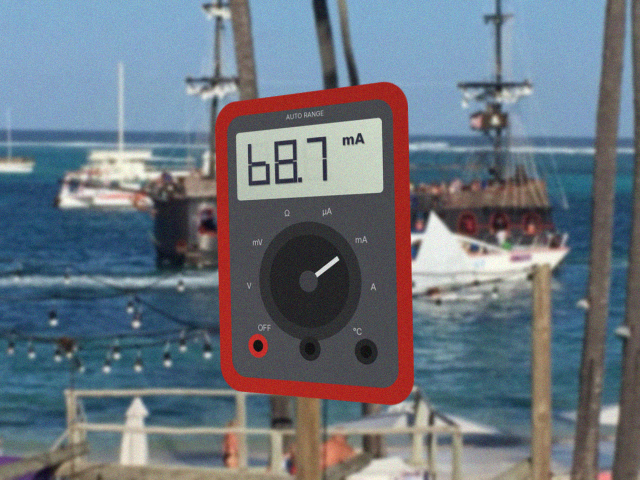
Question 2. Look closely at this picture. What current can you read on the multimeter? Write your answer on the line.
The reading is 68.7 mA
